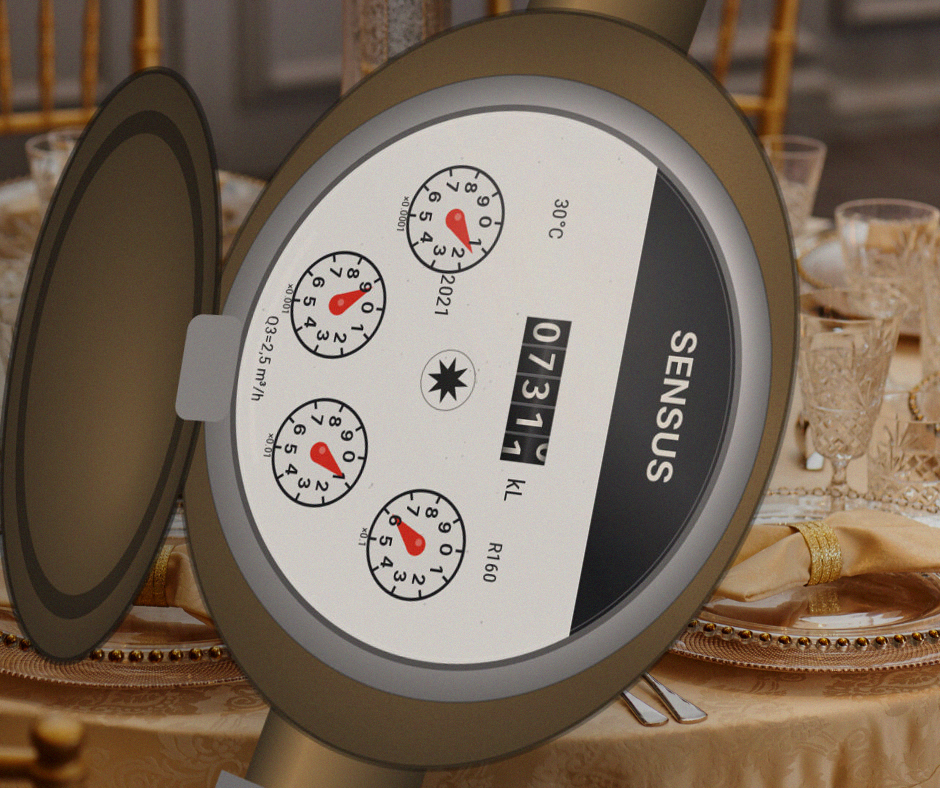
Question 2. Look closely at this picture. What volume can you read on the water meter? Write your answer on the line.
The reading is 7310.6091 kL
